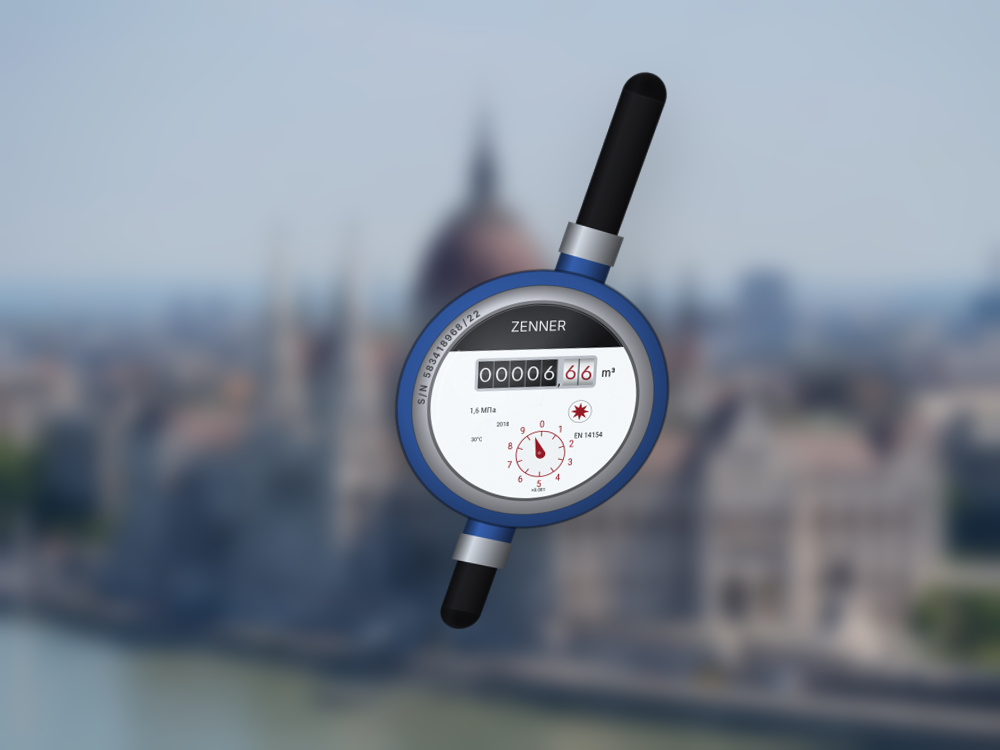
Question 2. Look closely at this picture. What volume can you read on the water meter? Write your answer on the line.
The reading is 6.659 m³
